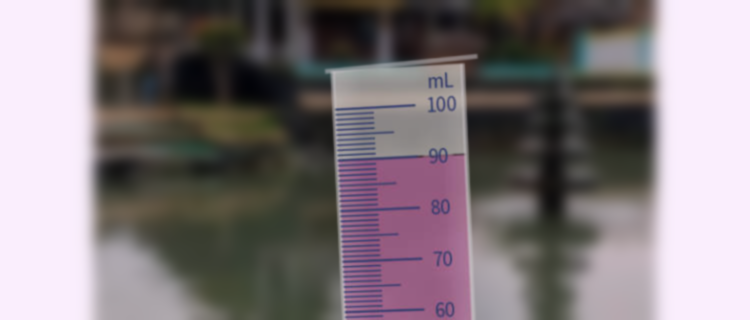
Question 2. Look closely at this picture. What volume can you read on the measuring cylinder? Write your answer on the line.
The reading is 90 mL
